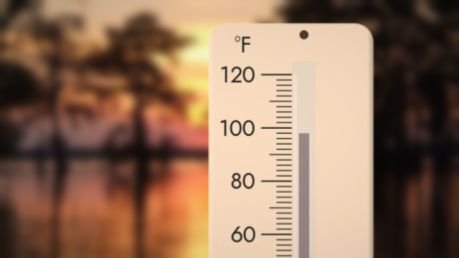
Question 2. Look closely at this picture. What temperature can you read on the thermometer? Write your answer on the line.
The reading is 98 °F
